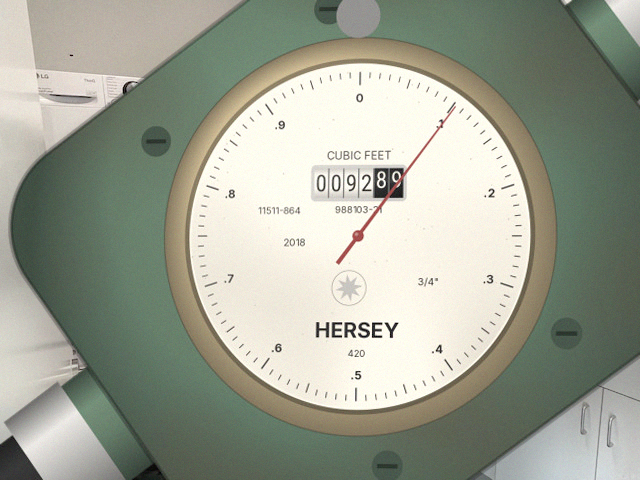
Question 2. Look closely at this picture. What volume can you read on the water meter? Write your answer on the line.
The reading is 9289.10 ft³
